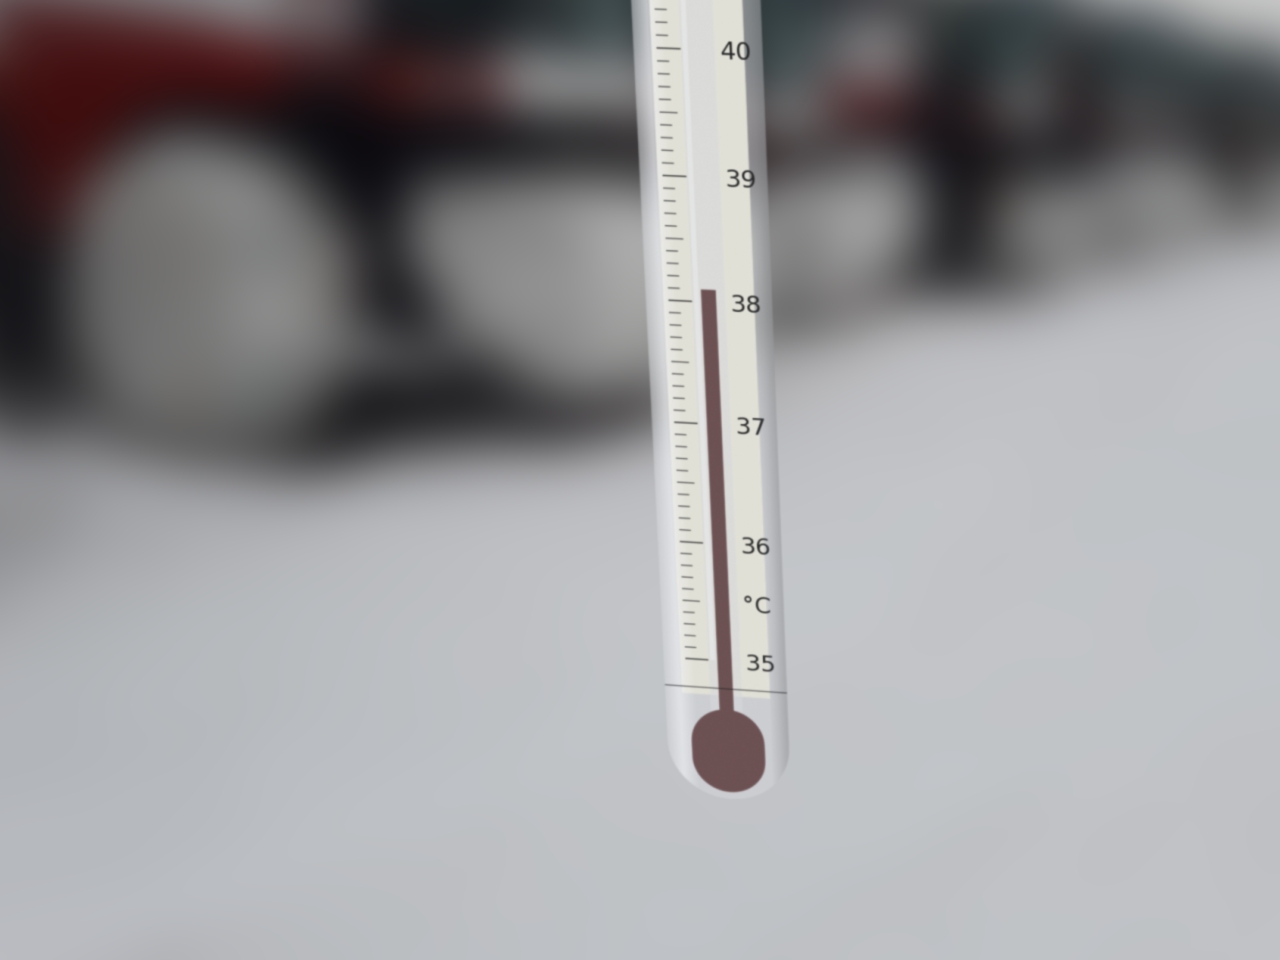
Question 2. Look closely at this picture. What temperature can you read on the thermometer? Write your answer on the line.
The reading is 38.1 °C
